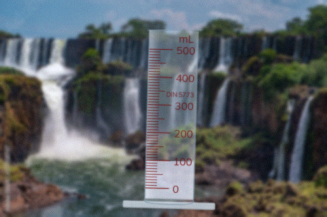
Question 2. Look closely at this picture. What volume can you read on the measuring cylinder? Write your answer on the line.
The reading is 100 mL
